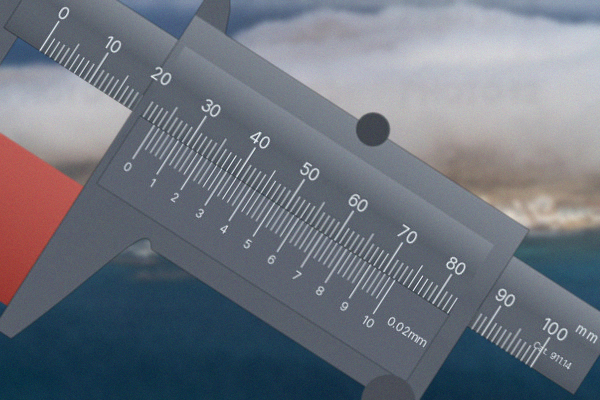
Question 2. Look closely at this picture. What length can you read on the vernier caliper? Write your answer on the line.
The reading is 23.4 mm
